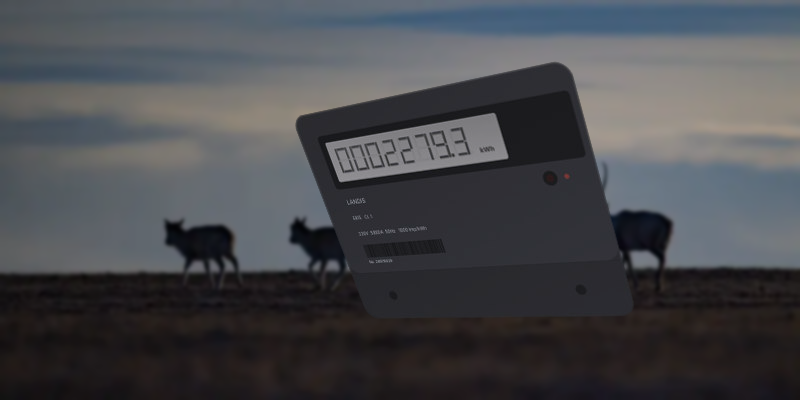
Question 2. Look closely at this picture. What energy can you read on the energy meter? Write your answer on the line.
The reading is 2279.3 kWh
